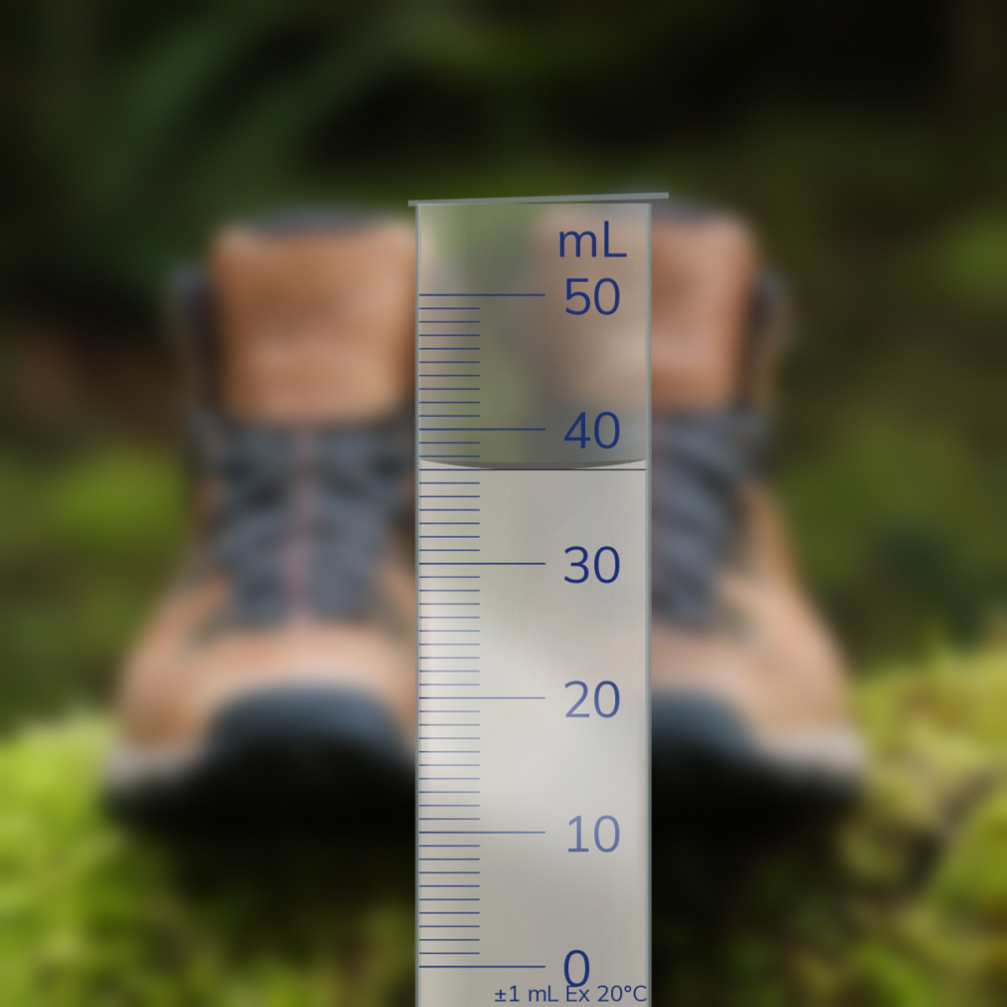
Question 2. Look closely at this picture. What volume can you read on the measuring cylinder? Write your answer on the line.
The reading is 37 mL
